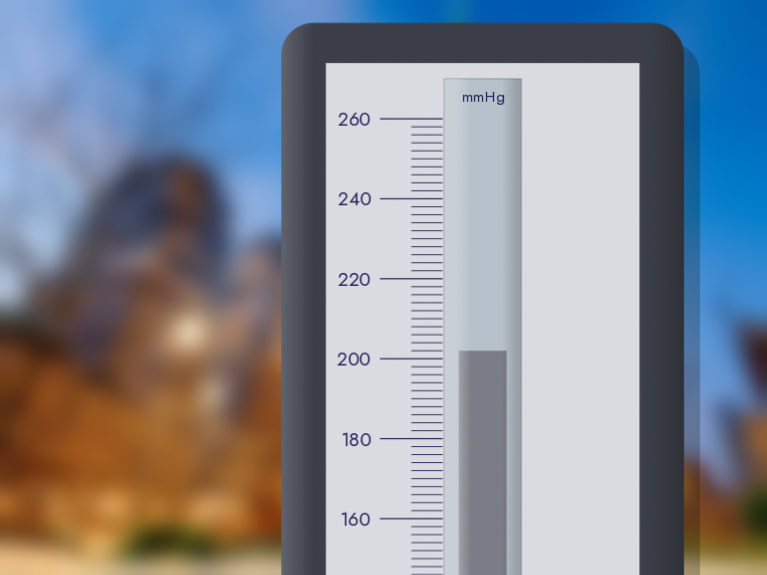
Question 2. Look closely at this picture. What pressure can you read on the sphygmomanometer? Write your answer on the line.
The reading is 202 mmHg
